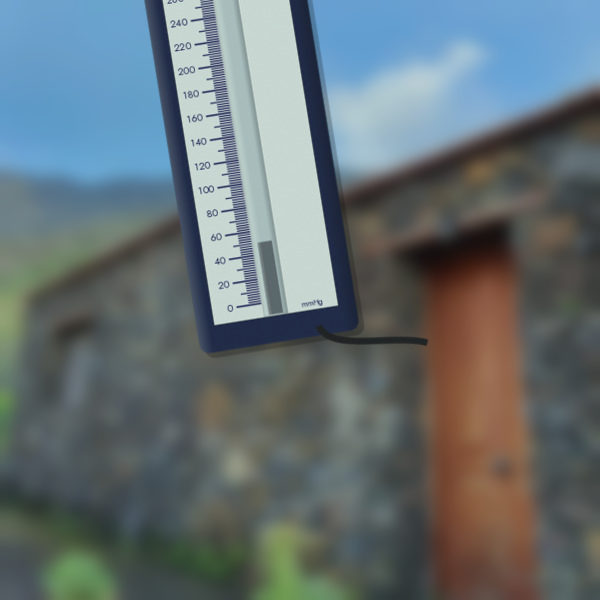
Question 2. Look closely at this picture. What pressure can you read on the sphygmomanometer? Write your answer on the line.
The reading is 50 mmHg
